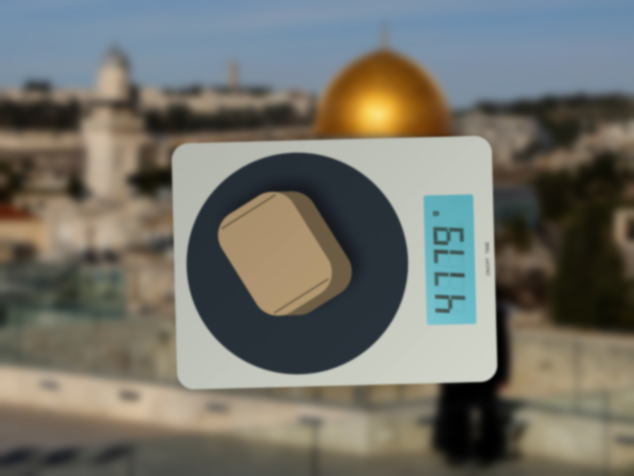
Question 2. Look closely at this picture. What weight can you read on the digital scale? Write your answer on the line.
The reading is 4779 g
